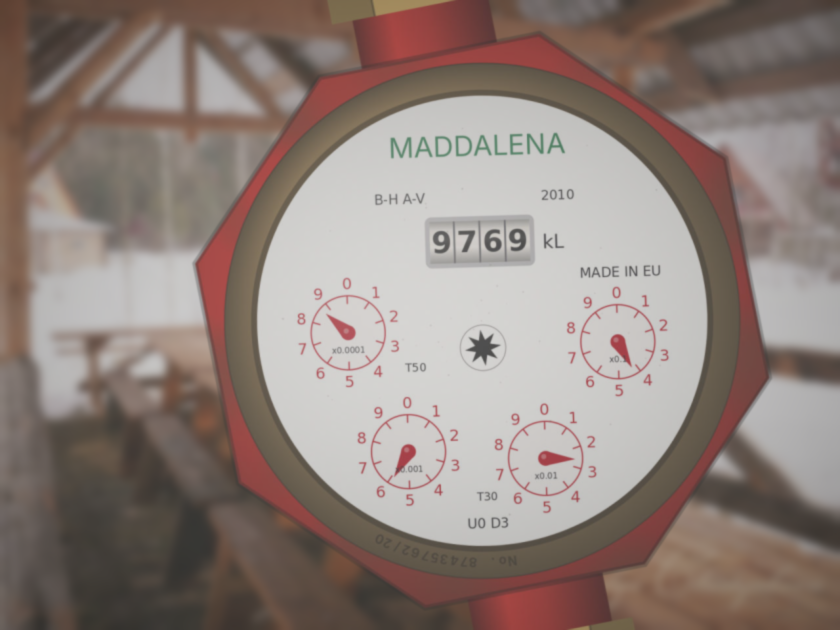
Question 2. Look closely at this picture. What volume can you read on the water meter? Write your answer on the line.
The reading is 9769.4258 kL
